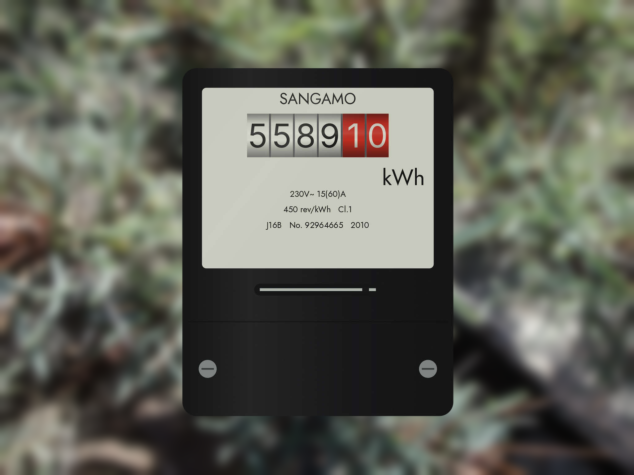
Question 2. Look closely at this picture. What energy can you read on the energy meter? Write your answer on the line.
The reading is 5589.10 kWh
